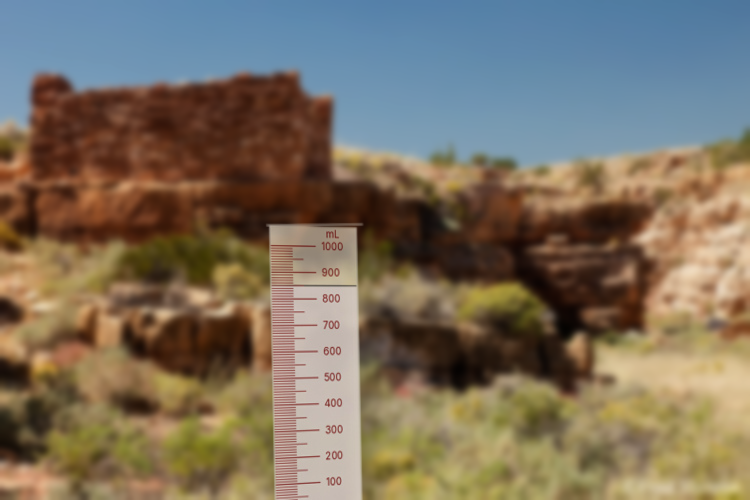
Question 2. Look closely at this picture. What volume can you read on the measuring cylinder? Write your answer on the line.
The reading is 850 mL
